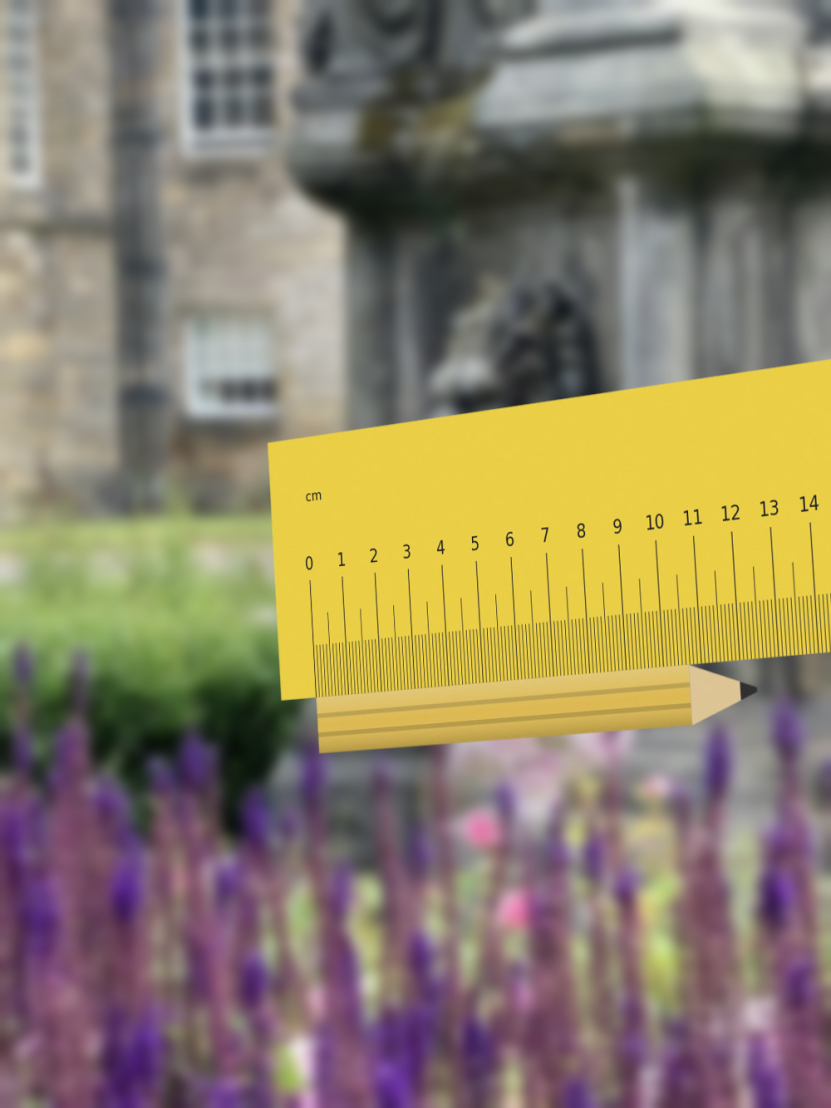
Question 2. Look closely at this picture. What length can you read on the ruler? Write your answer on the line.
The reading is 12.4 cm
